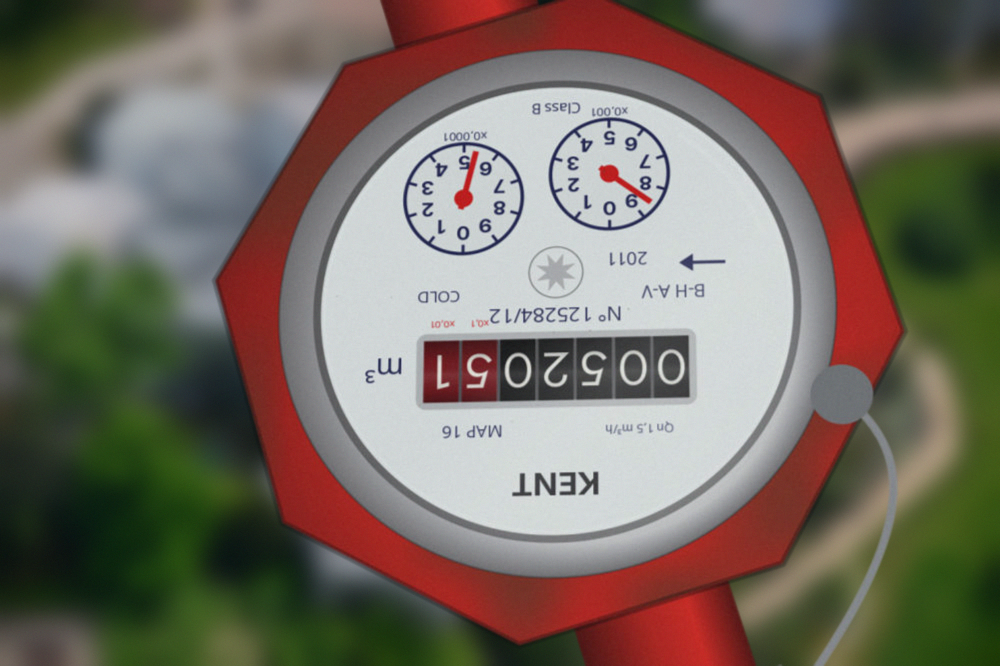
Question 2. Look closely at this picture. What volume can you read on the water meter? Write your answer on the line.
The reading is 520.5185 m³
